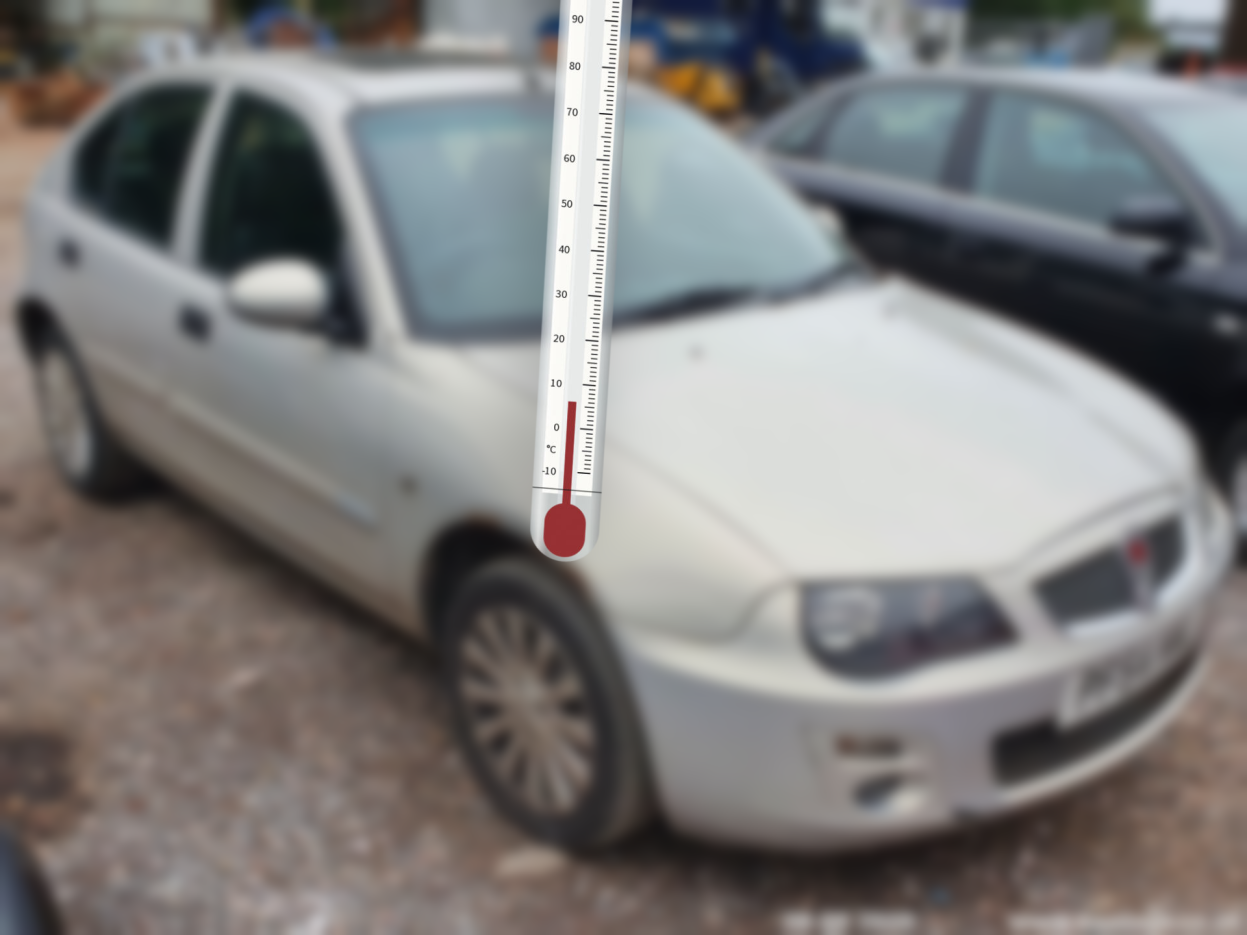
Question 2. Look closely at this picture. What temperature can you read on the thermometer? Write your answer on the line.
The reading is 6 °C
